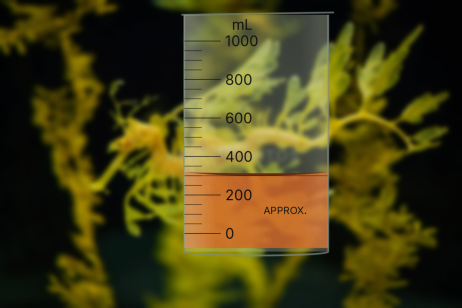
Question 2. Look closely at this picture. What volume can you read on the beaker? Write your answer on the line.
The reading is 300 mL
